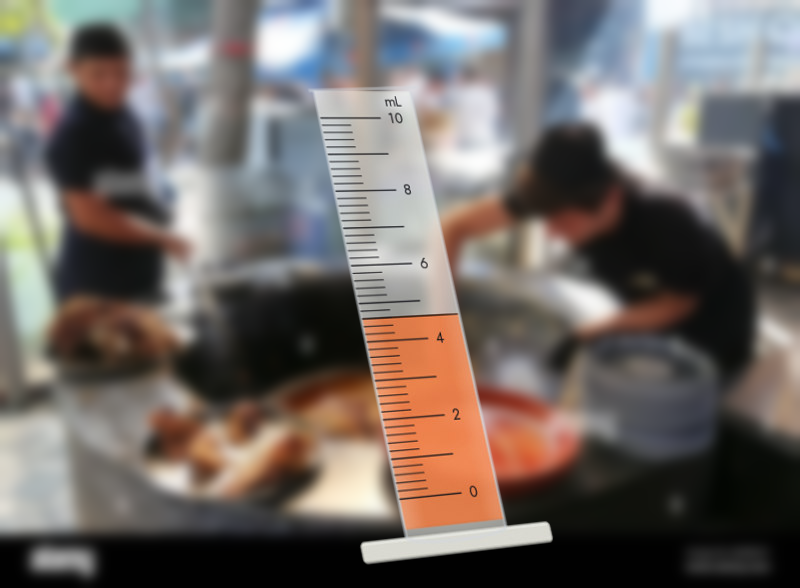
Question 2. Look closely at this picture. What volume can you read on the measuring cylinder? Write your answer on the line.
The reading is 4.6 mL
